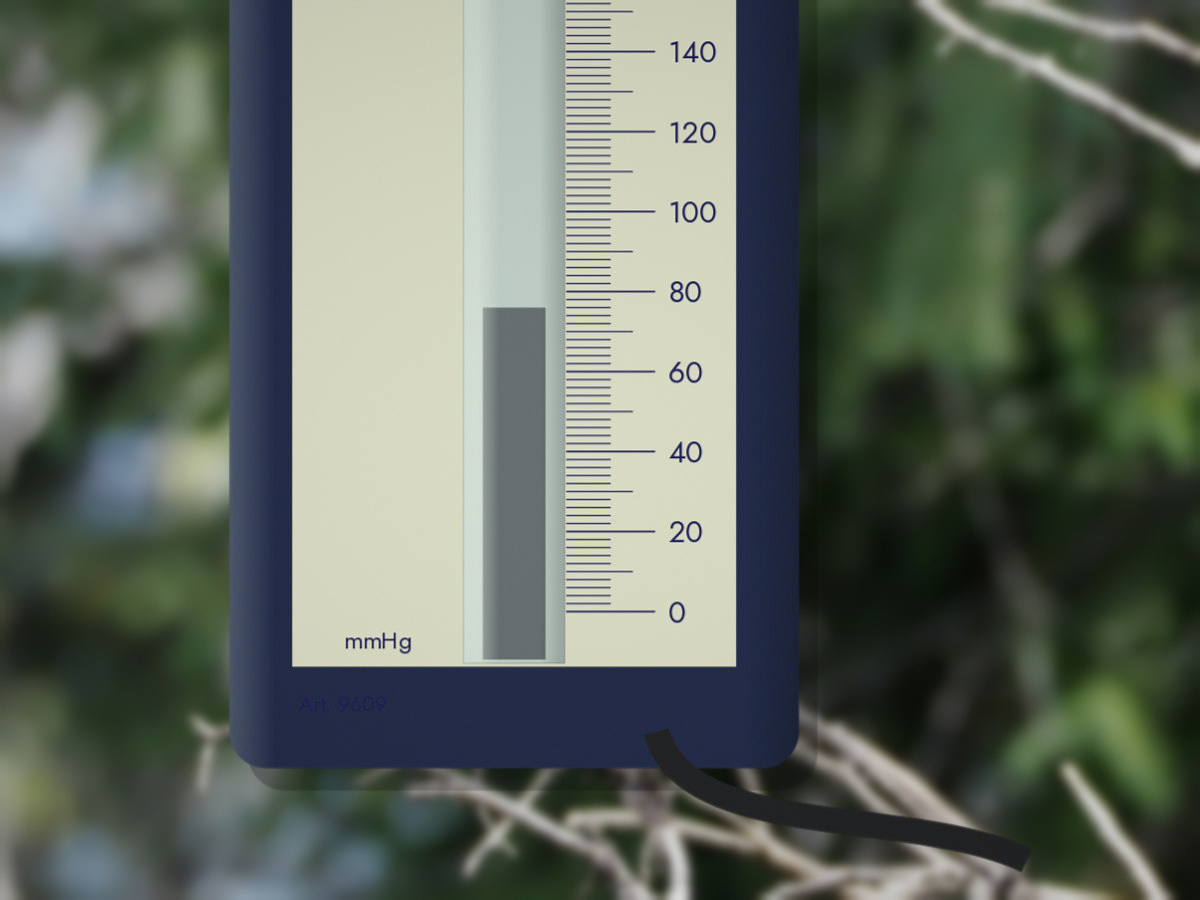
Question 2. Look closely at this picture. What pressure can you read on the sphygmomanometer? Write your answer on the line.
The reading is 76 mmHg
